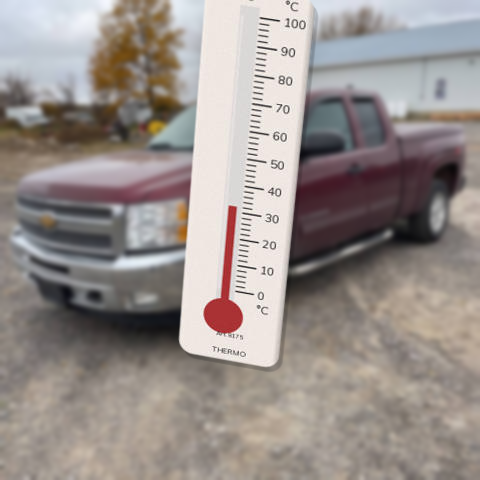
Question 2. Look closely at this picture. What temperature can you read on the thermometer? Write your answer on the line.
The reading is 32 °C
